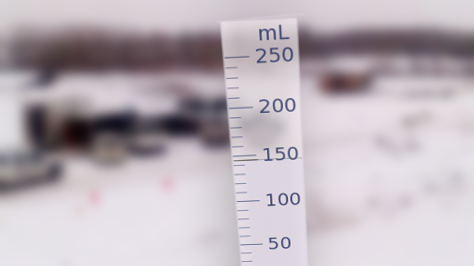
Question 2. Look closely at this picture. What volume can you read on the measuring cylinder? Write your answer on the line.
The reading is 145 mL
